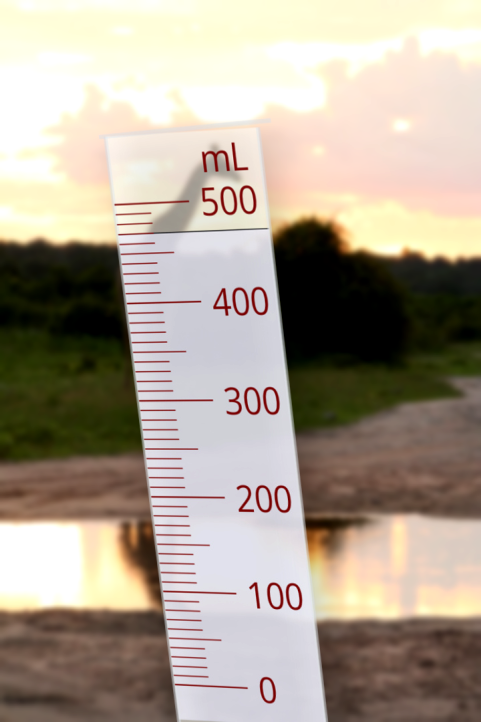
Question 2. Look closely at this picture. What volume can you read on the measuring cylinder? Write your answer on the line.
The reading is 470 mL
